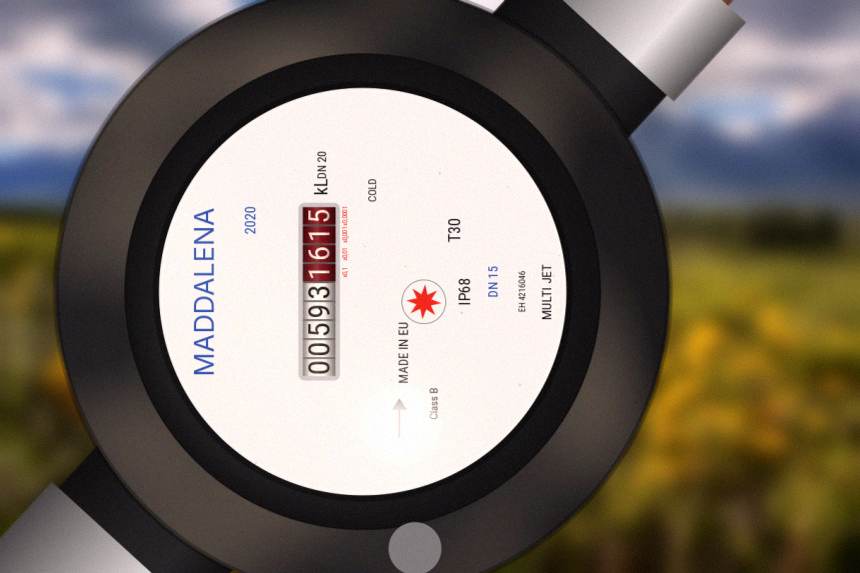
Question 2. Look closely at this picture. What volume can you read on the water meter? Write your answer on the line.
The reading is 593.1615 kL
